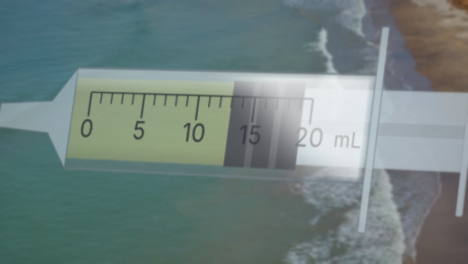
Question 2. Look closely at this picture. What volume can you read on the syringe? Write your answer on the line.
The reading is 13 mL
